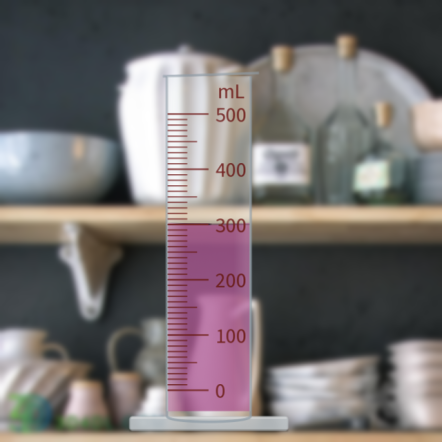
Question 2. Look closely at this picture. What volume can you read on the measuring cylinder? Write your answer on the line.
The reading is 300 mL
